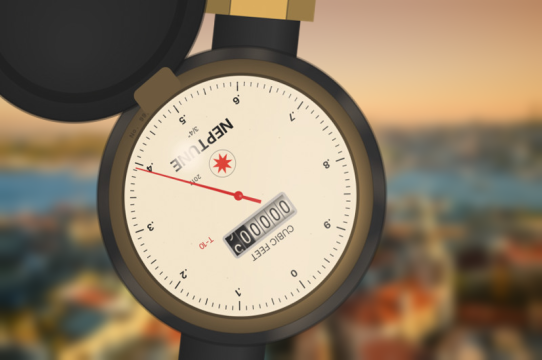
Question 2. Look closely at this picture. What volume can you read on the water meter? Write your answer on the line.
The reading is 5.39 ft³
